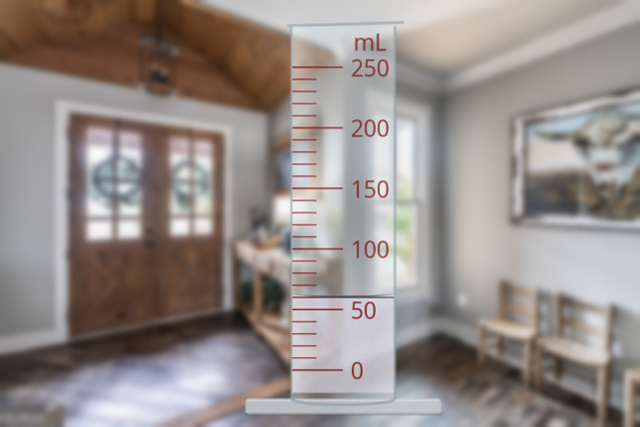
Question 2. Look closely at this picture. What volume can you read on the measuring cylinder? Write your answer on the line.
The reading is 60 mL
